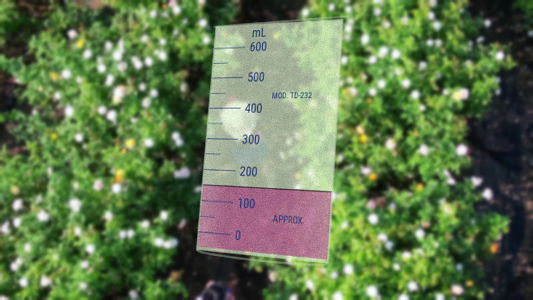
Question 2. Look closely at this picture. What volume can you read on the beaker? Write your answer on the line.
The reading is 150 mL
